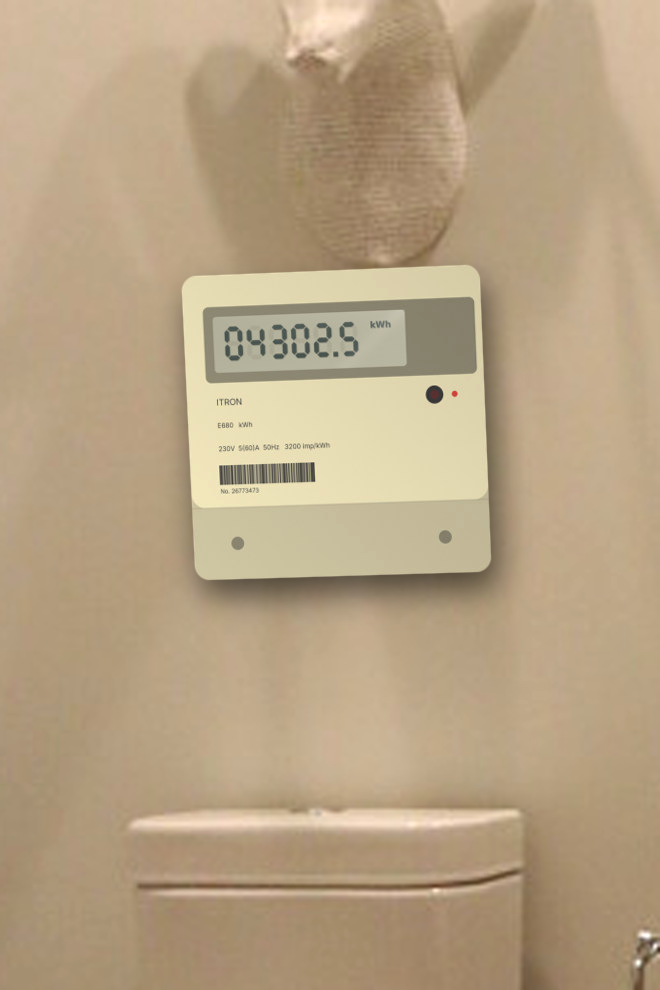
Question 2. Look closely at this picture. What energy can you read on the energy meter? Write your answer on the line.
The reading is 4302.5 kWh
